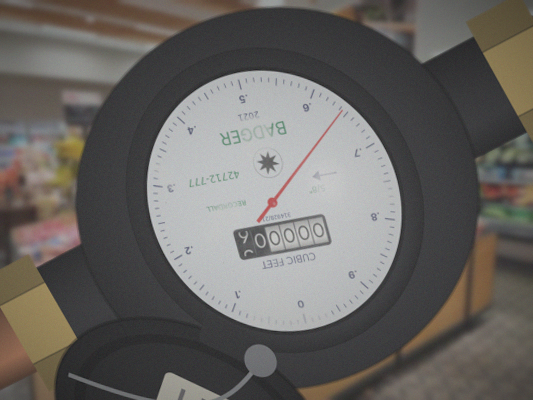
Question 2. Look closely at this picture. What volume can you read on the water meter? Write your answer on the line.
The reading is 5.64 ft³
